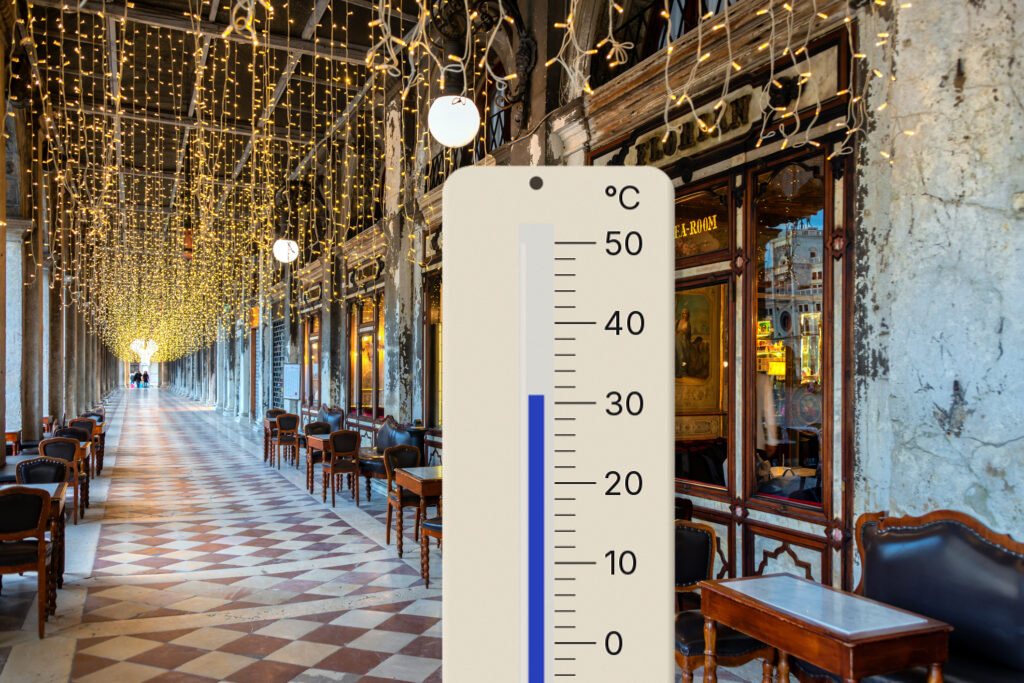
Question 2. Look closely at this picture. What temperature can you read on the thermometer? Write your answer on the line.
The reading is 31 °C
